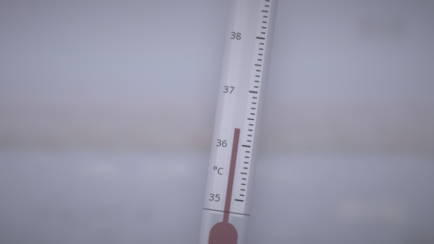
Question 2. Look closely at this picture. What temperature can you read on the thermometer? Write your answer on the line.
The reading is 36.3 °C
